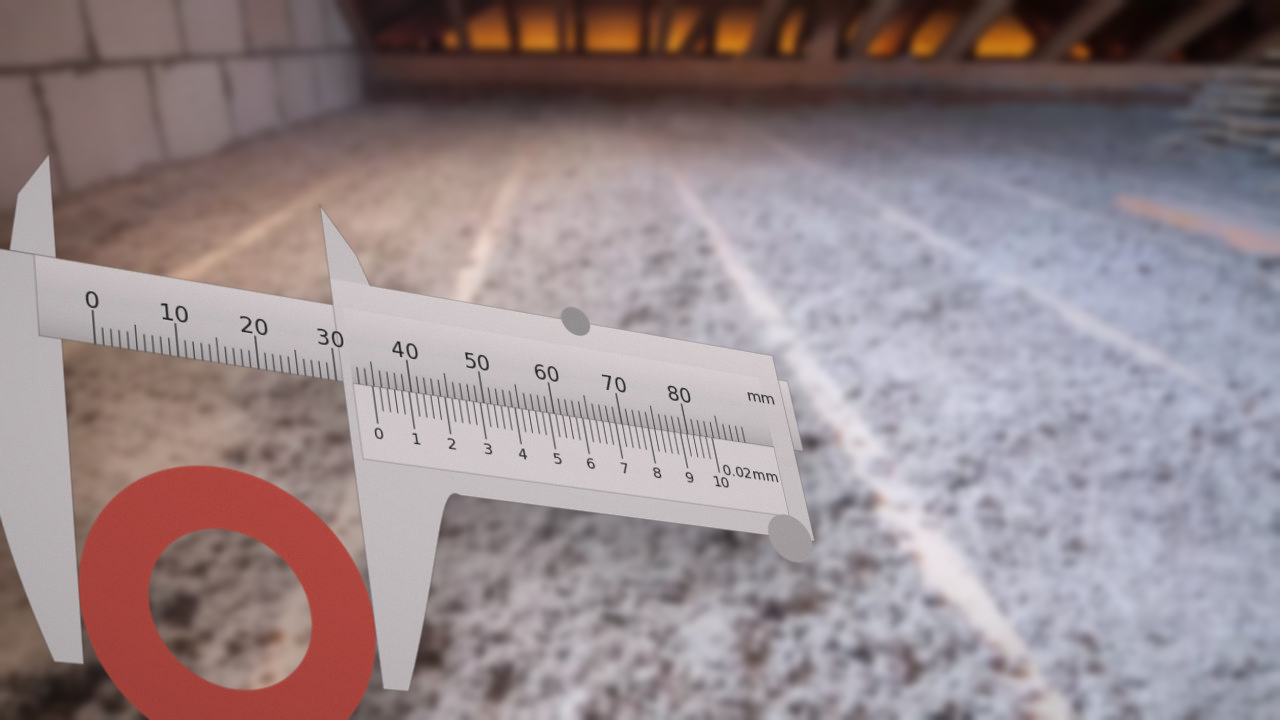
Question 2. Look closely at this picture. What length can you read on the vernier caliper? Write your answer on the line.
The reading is 34.8 mm
